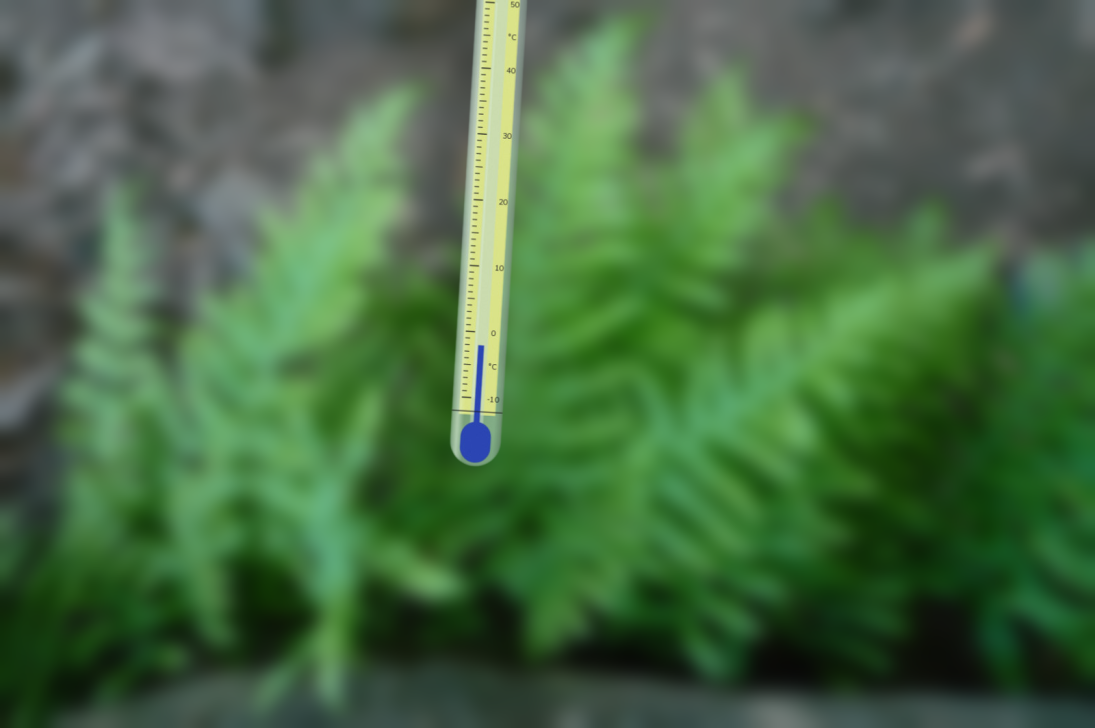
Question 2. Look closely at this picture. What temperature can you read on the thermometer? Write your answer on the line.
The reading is -2 °C
